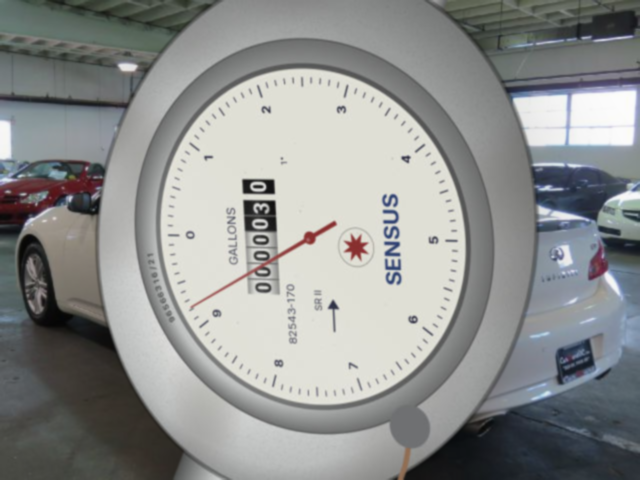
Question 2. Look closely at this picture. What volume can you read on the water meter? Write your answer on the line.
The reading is 29.2 gal
